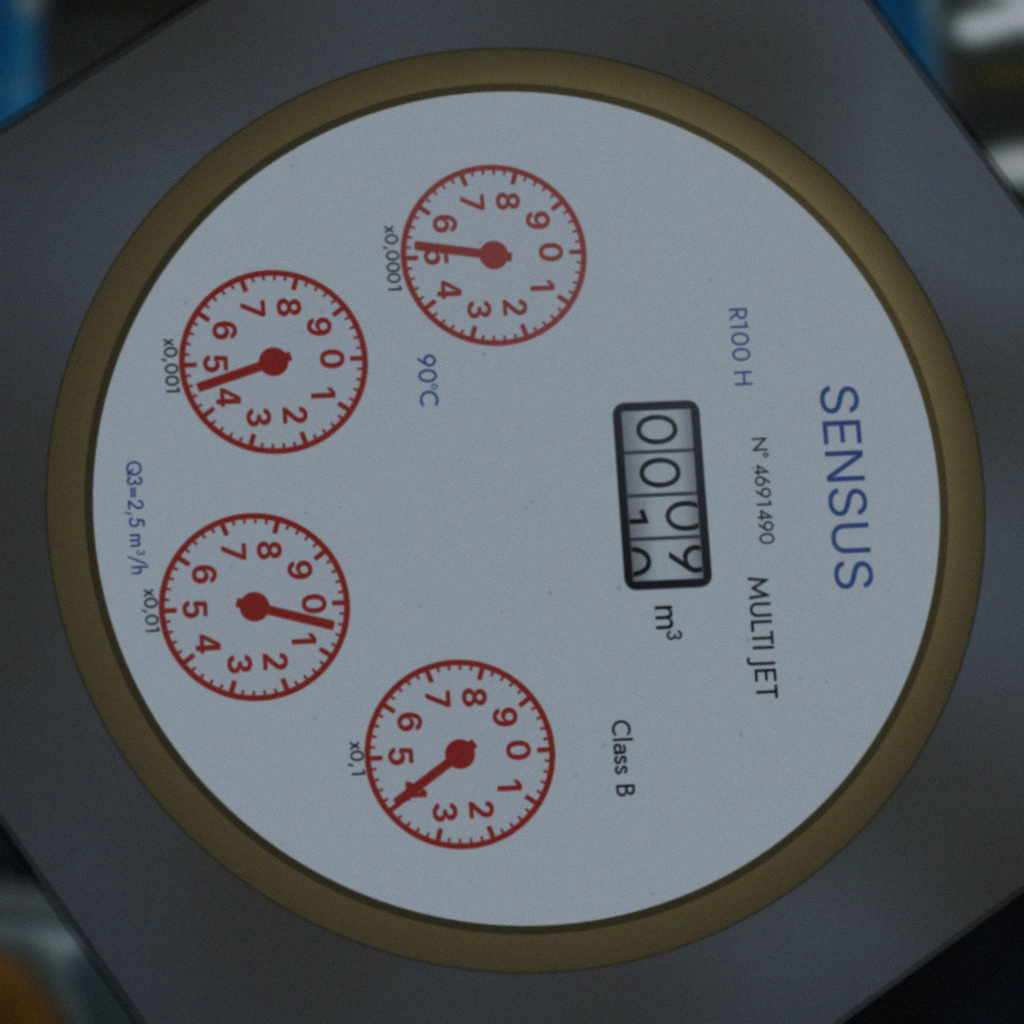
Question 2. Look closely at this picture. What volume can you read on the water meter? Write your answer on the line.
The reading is 9.4045 m³
